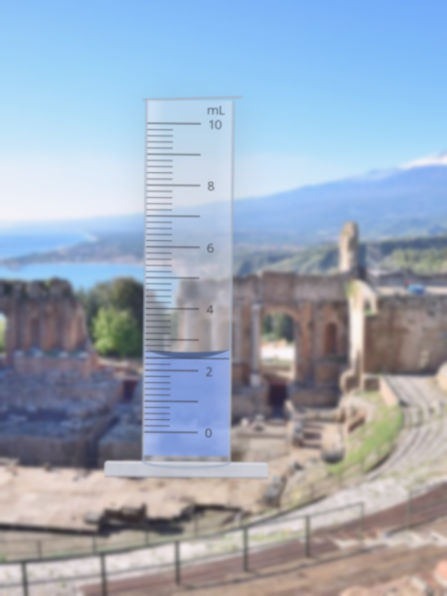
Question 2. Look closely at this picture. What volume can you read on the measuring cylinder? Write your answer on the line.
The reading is 2.4 mL
